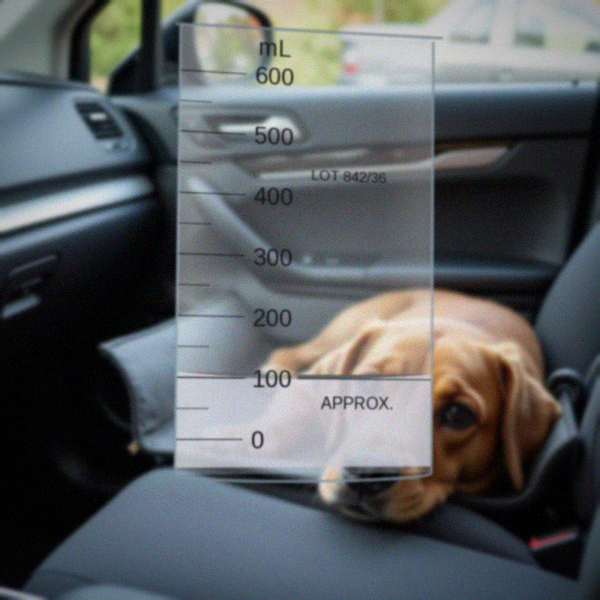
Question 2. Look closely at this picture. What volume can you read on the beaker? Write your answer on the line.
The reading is 100 mL
